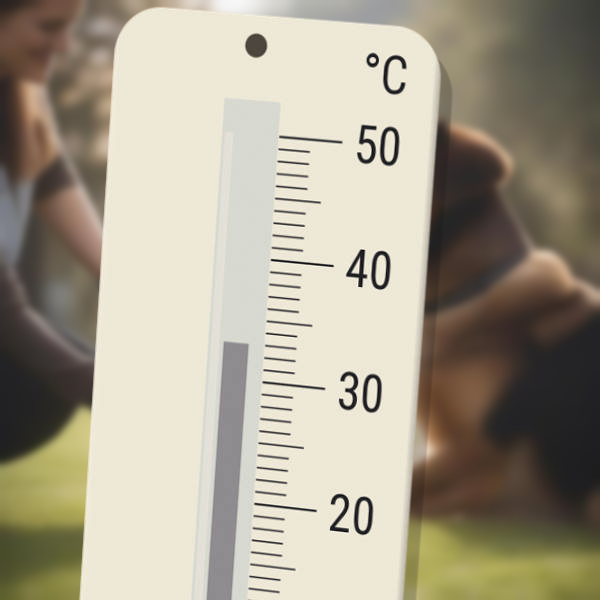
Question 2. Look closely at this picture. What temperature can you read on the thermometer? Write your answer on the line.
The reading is 33 °C
